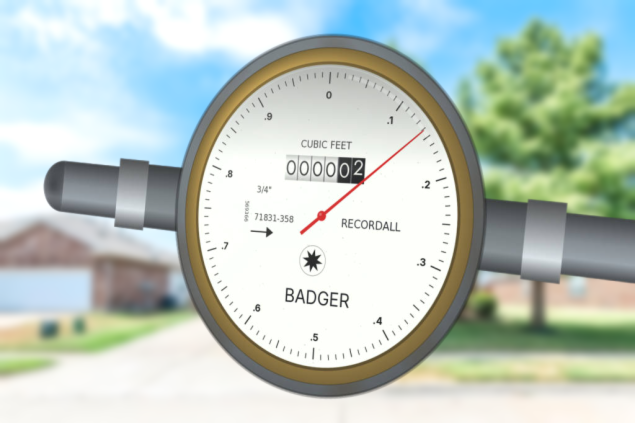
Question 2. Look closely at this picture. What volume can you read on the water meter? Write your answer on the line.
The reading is 2.14 ft³
